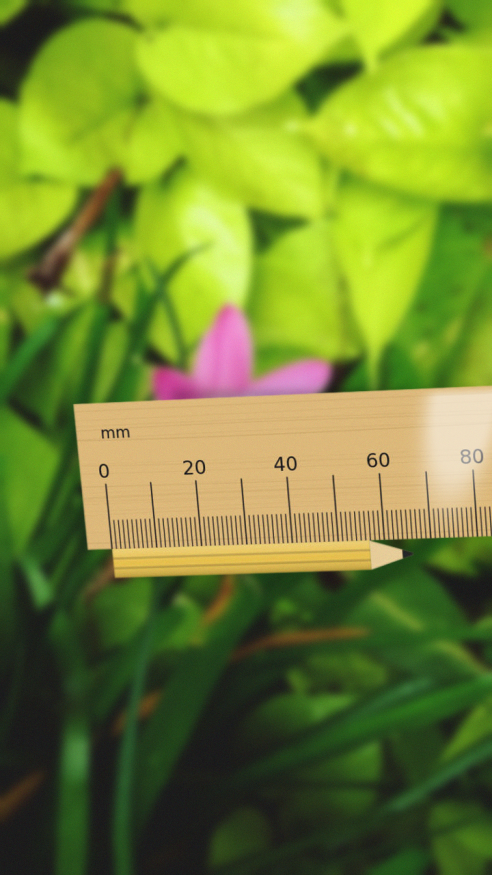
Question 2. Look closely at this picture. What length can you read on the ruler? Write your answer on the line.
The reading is 66 mm
